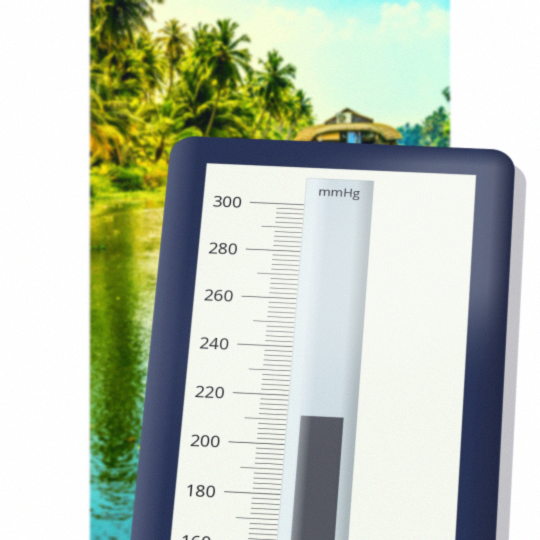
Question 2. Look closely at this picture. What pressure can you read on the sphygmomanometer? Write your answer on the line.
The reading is 212 mmHg
